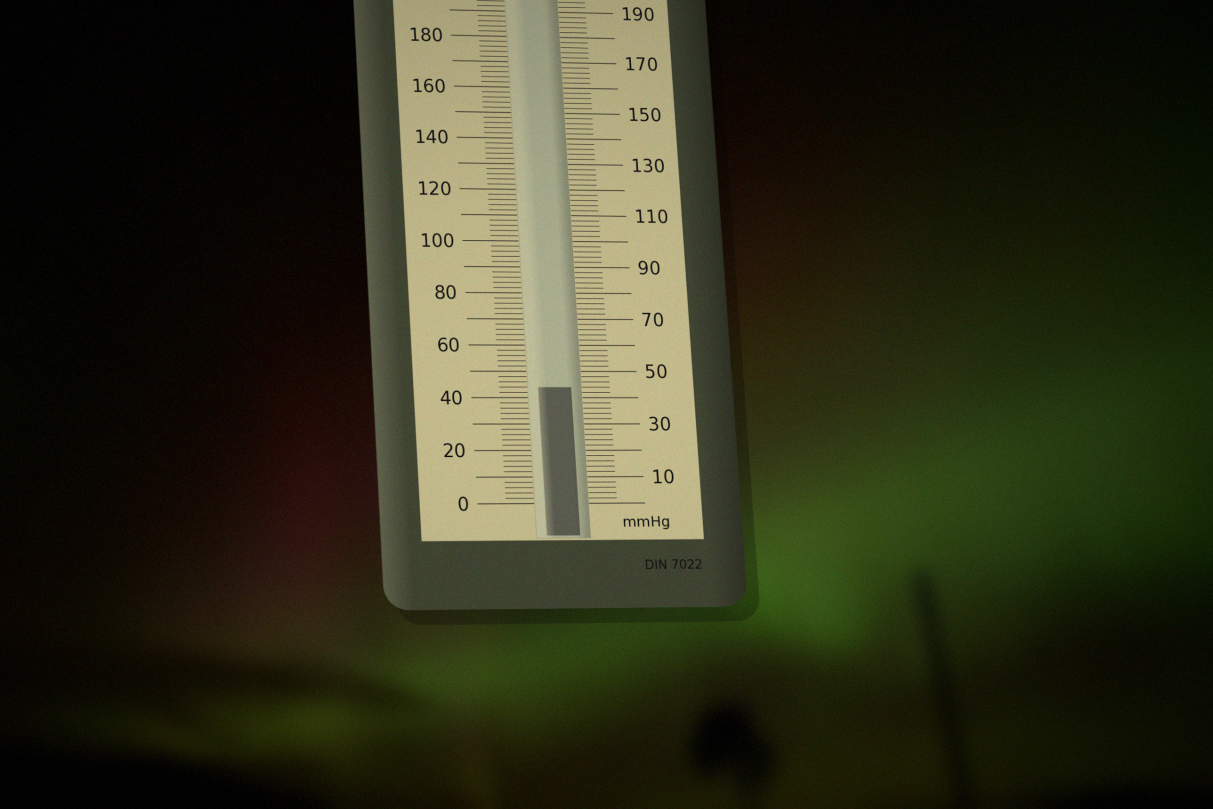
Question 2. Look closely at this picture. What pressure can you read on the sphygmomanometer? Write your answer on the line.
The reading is 44 mmHg
